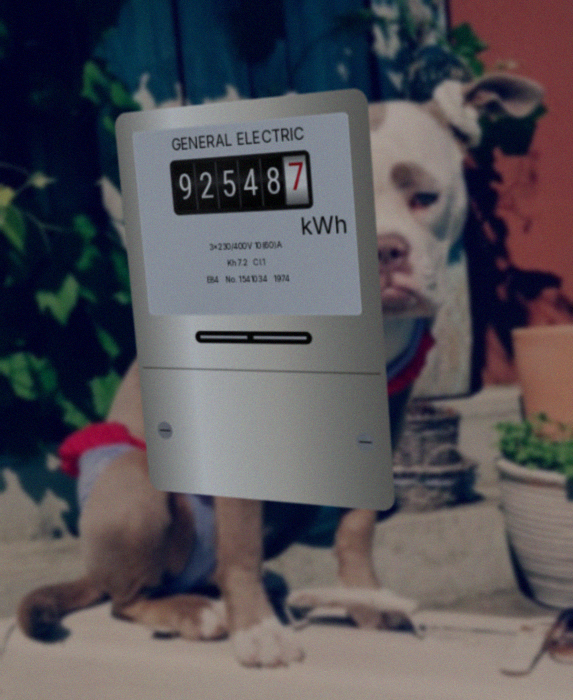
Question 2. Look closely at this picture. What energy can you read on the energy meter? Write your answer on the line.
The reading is 92548.7 kWh
